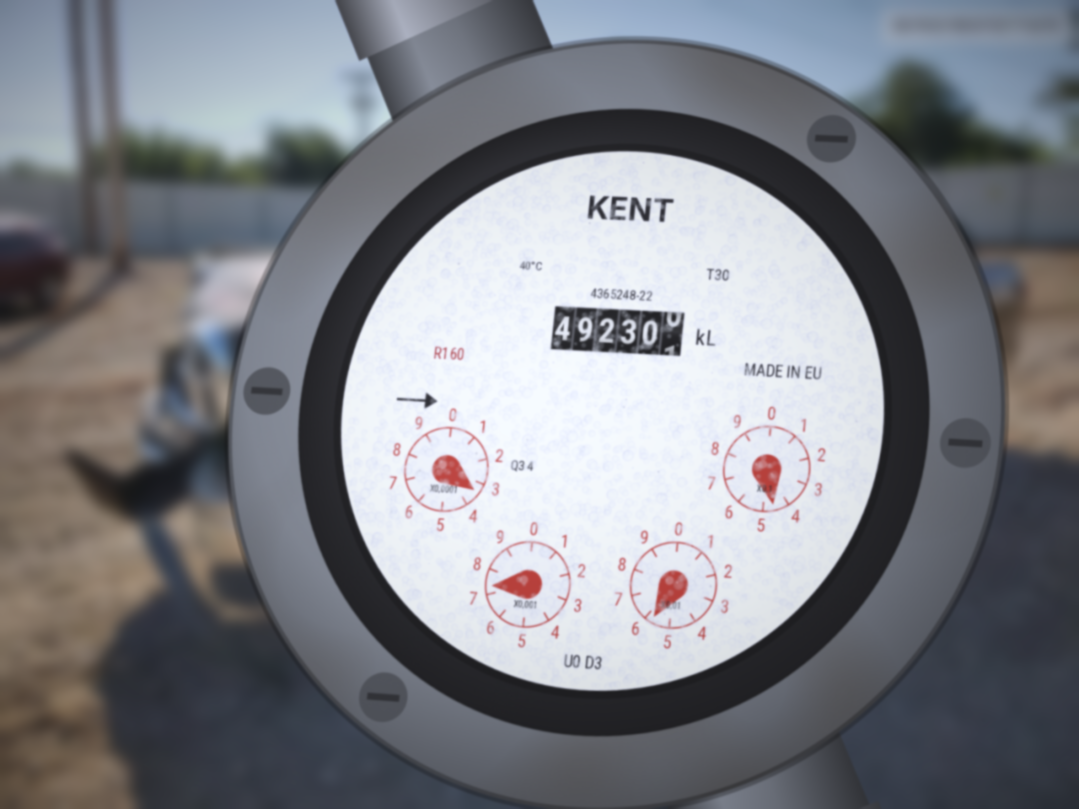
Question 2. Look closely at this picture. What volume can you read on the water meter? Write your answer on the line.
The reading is 492300.4573 kL
